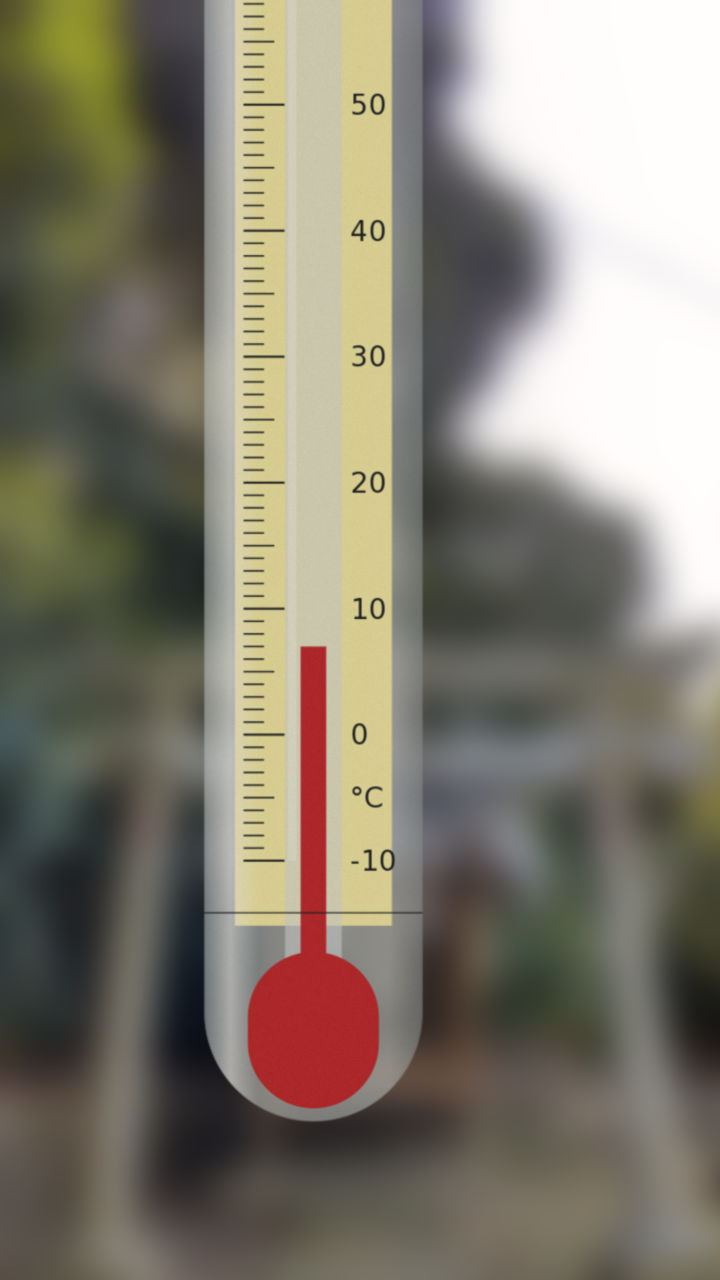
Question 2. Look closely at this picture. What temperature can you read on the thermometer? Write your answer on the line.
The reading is 7 °C
